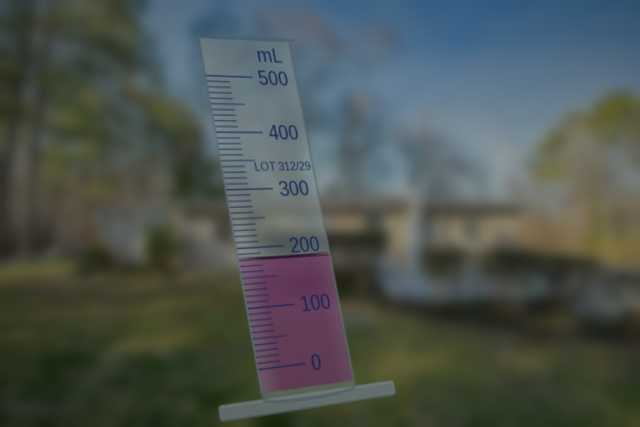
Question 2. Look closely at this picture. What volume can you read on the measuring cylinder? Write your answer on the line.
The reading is 180 mL
